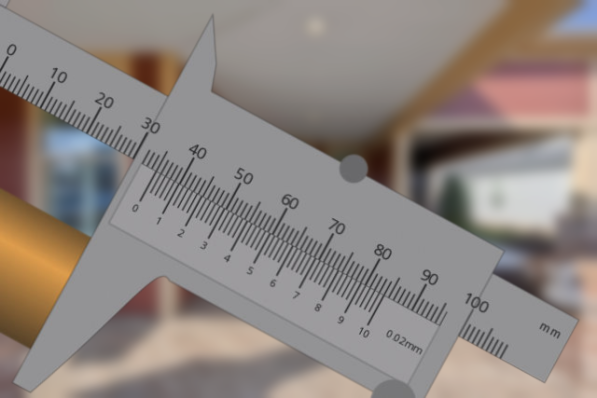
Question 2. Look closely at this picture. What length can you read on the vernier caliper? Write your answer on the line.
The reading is 35.0 mm
